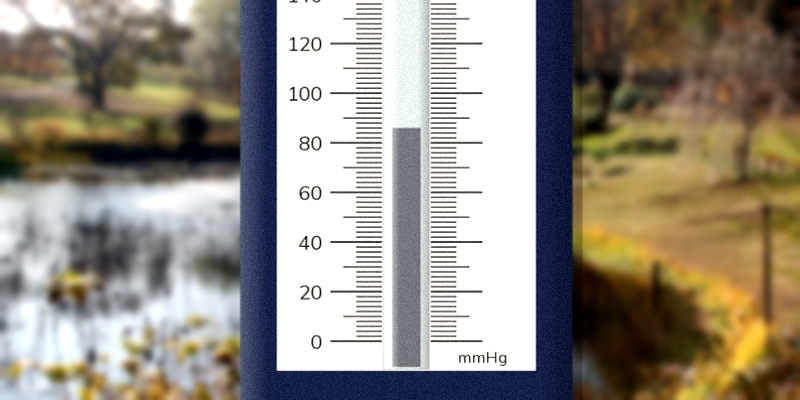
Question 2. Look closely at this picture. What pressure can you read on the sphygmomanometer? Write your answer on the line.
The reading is 86 mmHg
